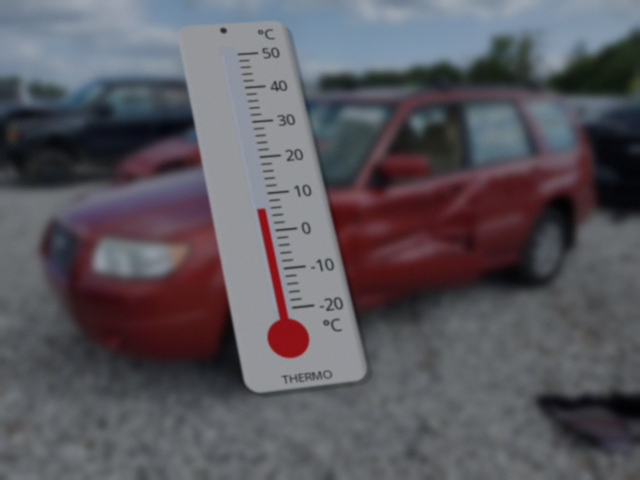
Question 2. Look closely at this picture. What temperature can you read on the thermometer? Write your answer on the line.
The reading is 6 °C
